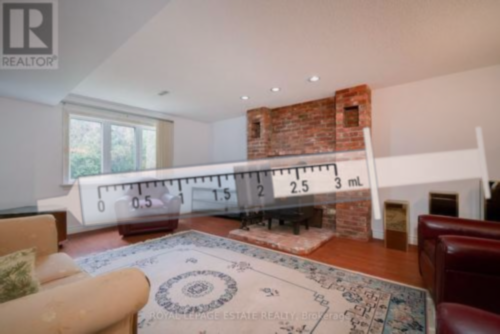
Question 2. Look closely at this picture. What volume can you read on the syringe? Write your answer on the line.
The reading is 1.7 mL
